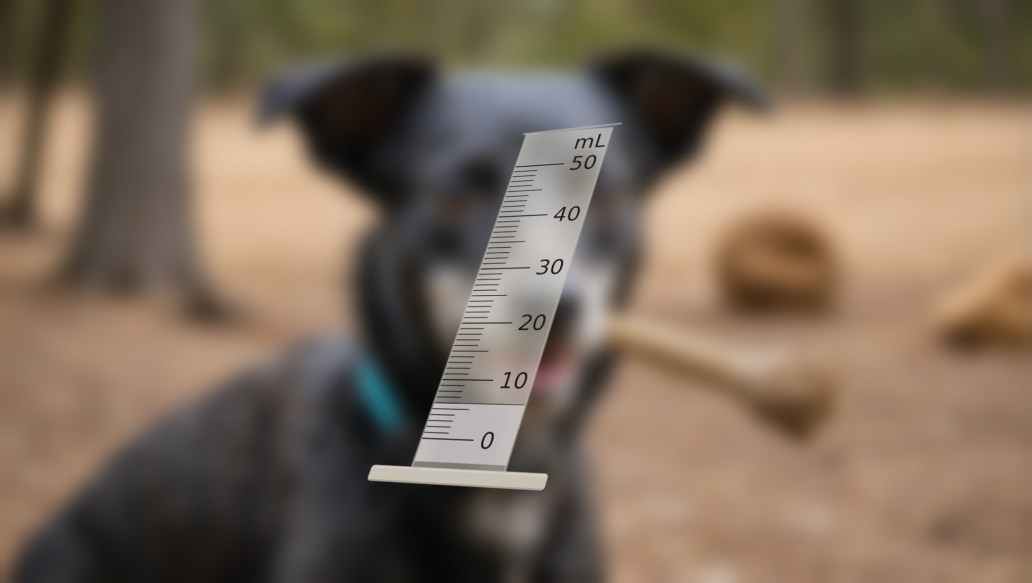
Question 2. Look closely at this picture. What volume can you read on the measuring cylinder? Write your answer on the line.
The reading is 6 mL
